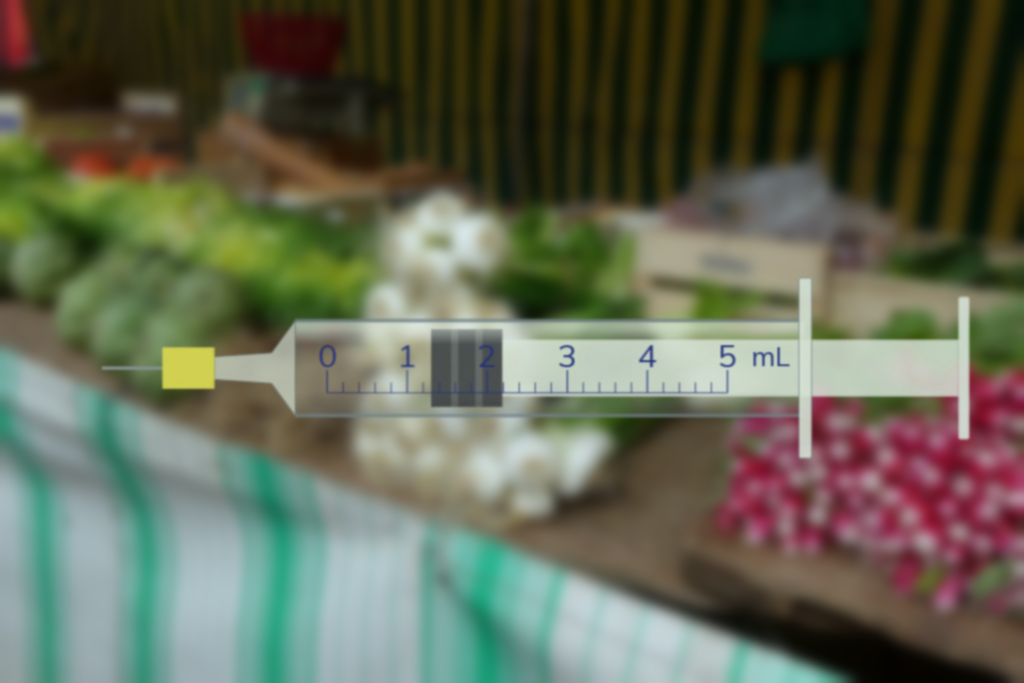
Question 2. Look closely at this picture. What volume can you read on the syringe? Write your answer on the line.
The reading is 1.3 mL
